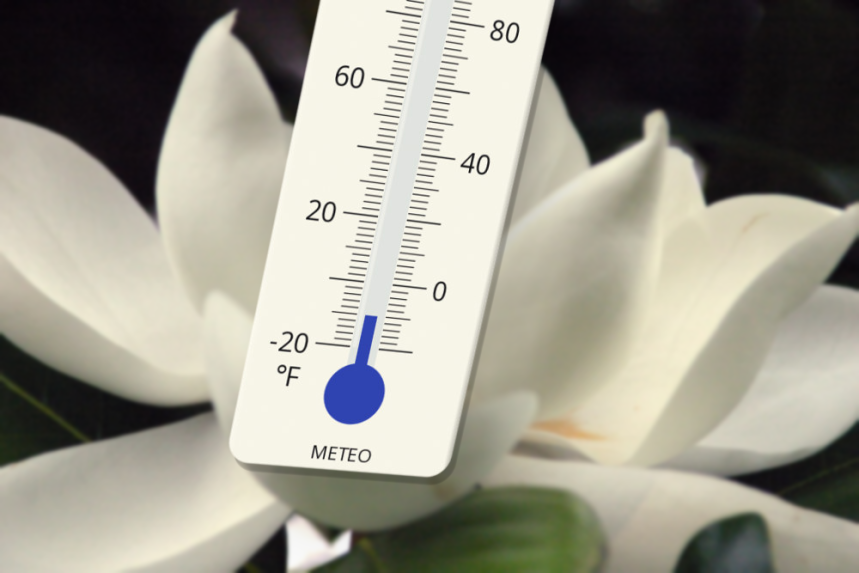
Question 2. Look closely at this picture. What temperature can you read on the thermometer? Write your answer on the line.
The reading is -10 °F
